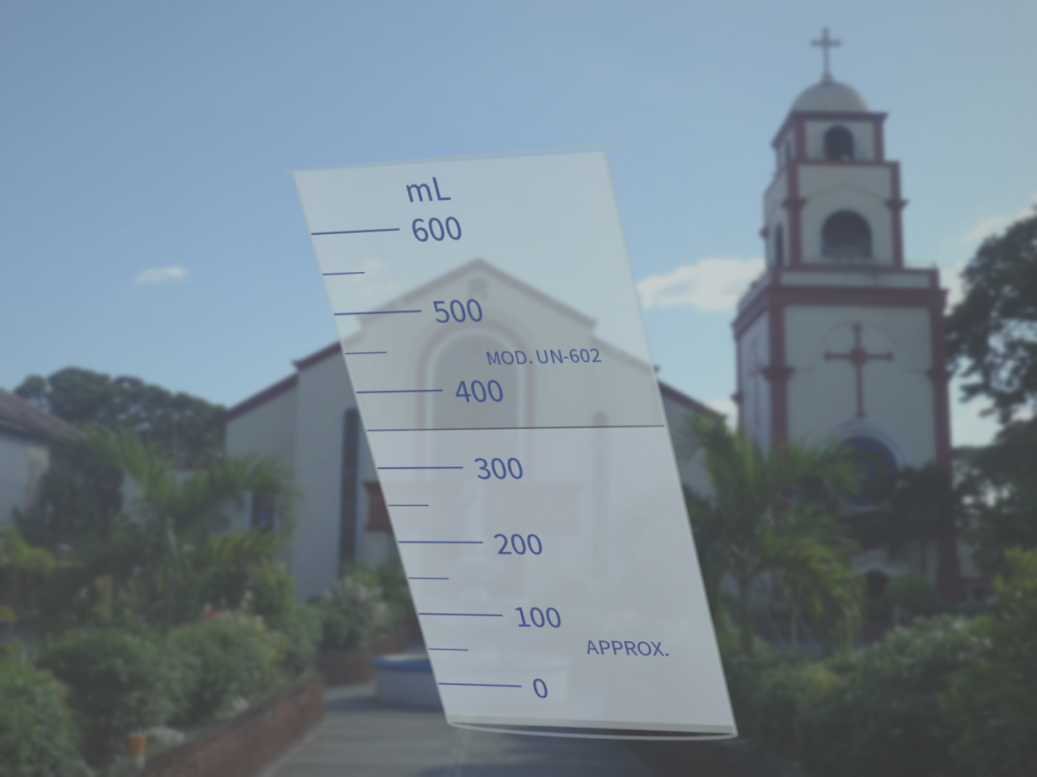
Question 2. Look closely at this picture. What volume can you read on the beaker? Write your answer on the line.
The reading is 350 mL
